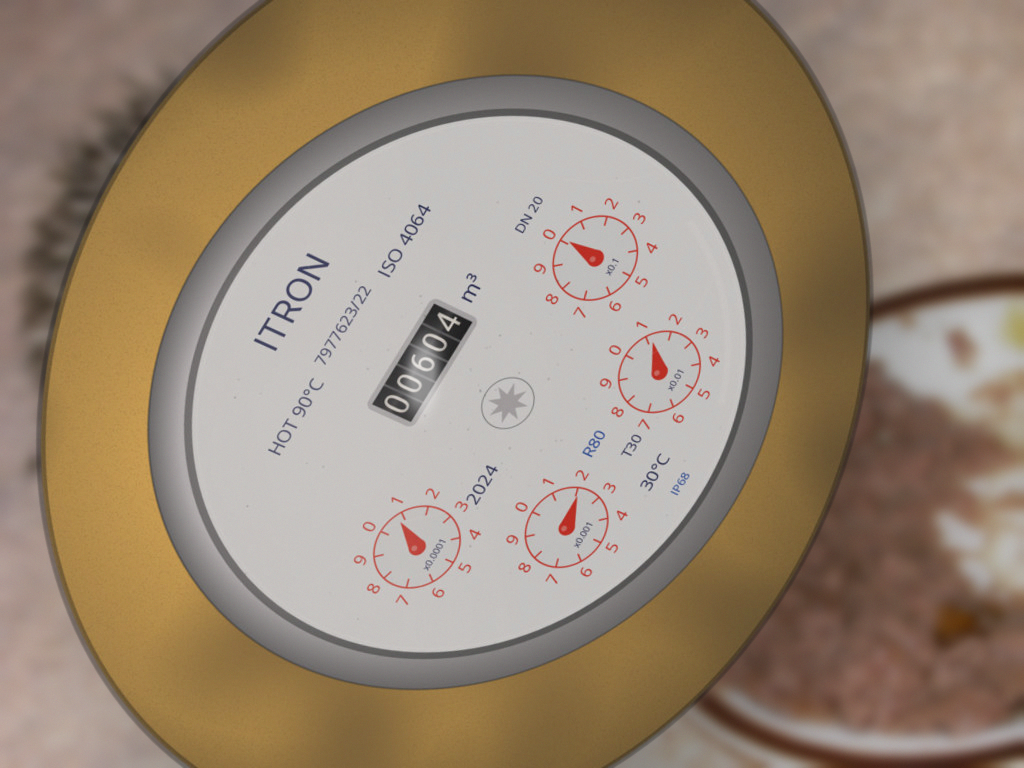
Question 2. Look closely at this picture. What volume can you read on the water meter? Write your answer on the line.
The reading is 604.0120 m³
